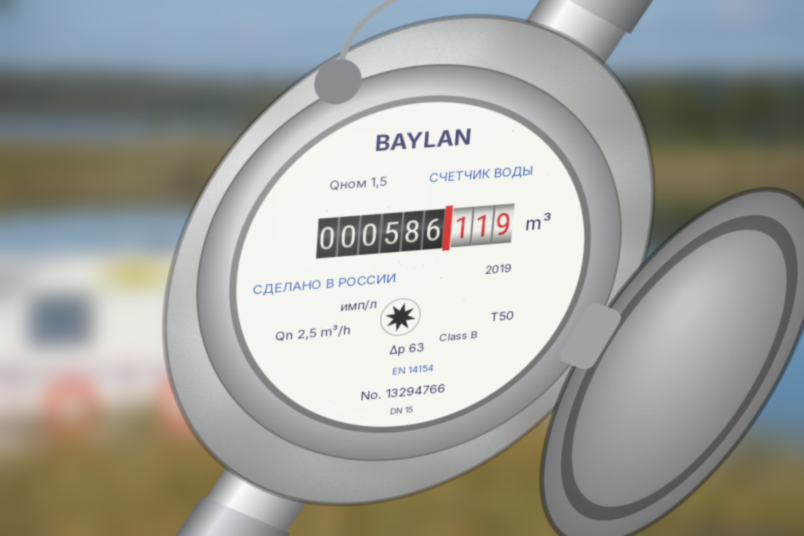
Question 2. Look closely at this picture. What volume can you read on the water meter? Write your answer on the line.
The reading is 586.119 m³
